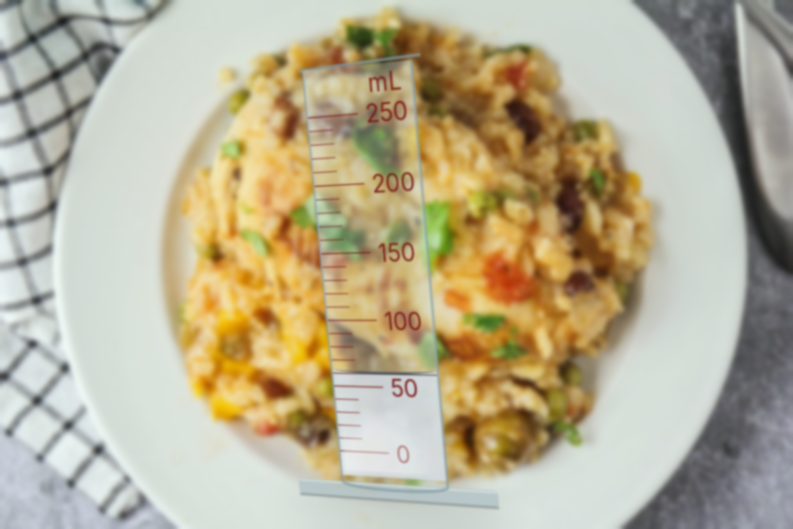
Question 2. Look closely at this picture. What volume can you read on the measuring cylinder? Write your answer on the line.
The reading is 60 mL
